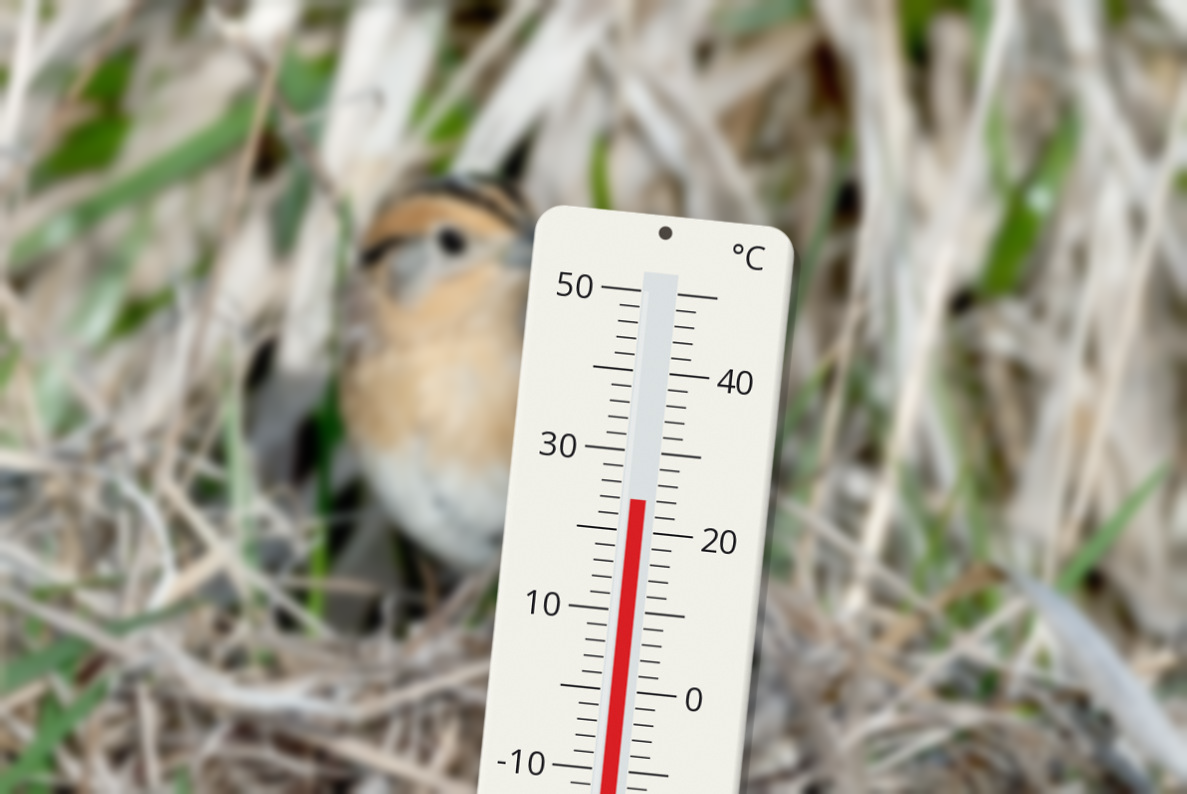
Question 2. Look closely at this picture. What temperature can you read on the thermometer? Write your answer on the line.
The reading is 24 °C
